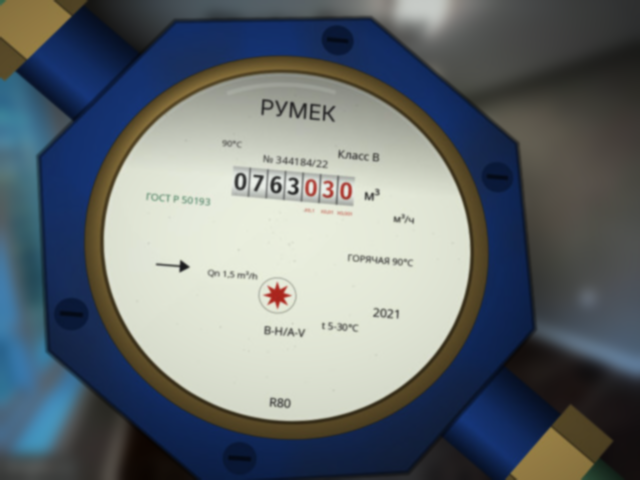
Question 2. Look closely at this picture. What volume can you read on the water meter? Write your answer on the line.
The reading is 763.030 m³
